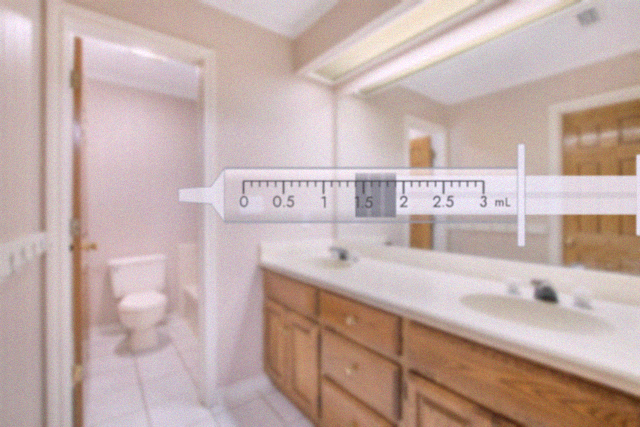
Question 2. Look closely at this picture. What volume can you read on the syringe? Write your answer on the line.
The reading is 1.4 mL
